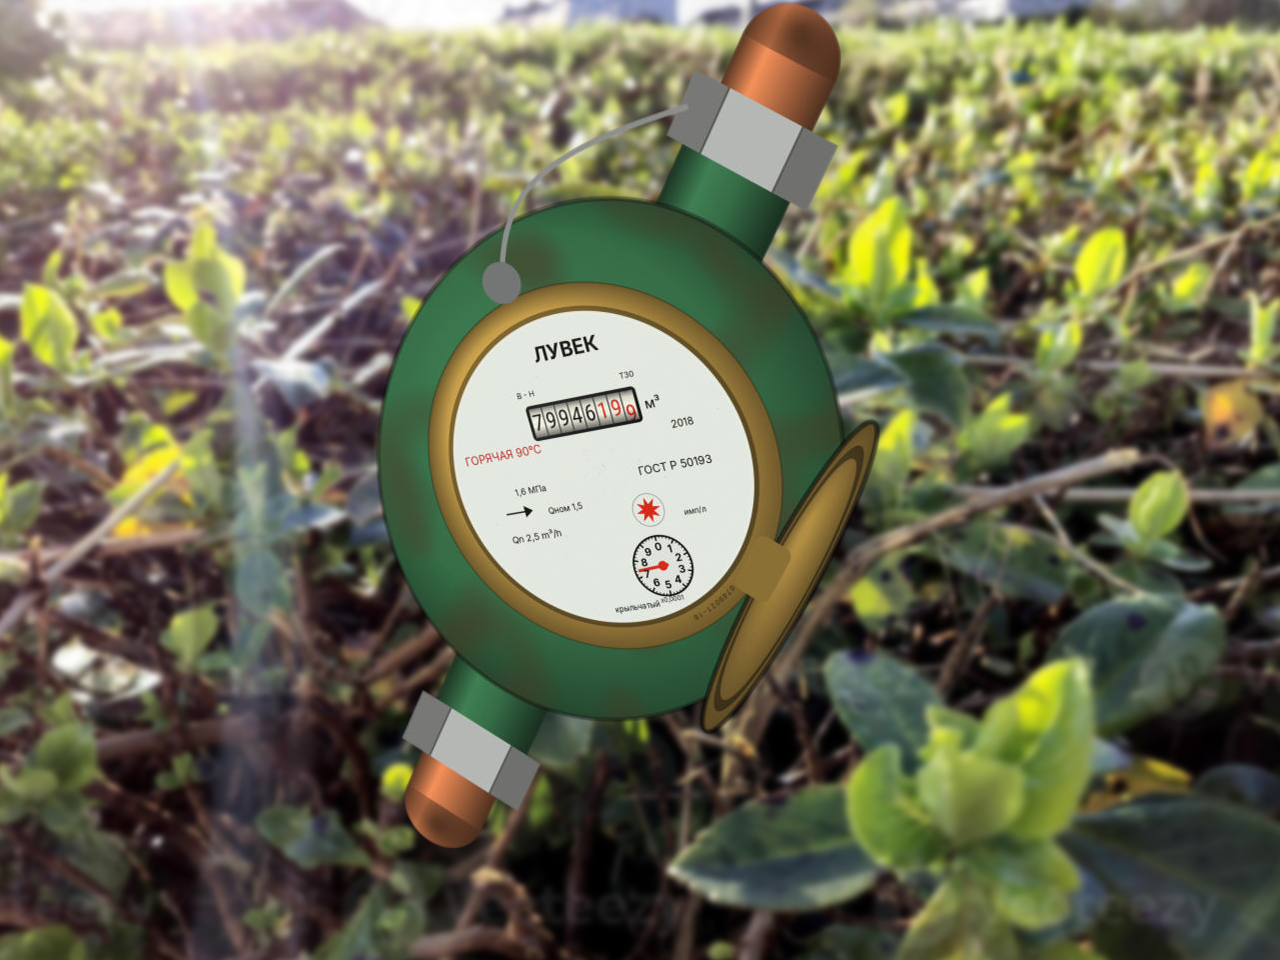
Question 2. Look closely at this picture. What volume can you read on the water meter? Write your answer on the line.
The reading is 79946.1987 m³
